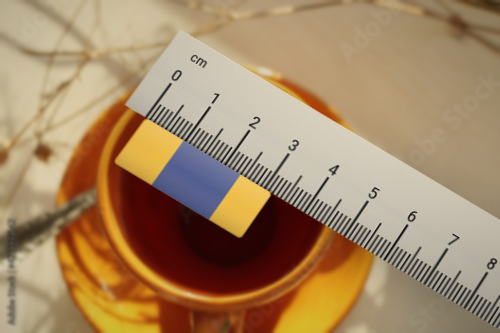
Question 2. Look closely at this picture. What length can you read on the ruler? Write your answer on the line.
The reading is 3.2 cm
